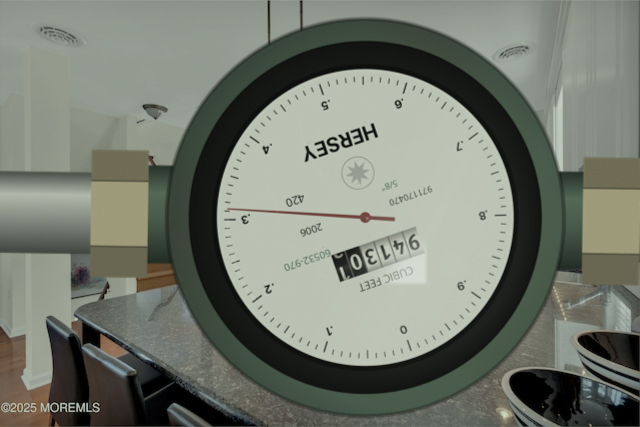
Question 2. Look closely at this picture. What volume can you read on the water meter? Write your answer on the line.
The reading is 941301.31 ft³
